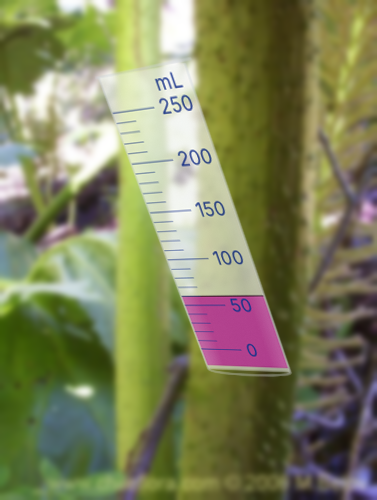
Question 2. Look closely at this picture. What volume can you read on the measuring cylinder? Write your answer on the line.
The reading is 60 mL
